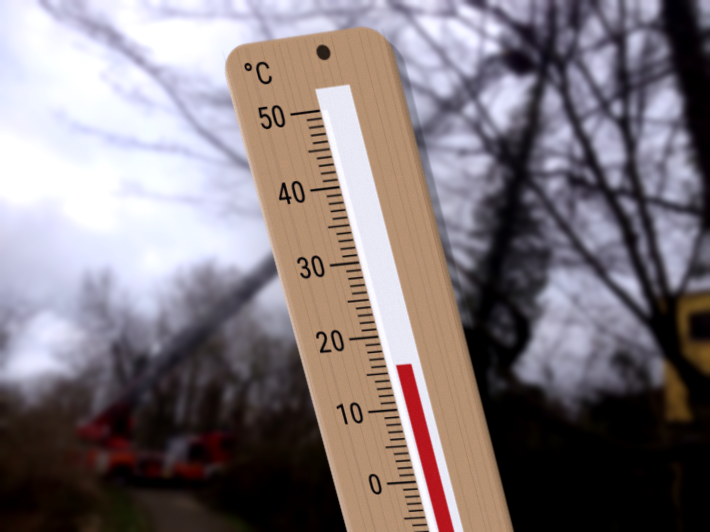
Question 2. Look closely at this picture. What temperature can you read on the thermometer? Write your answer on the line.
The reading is 16 °C
